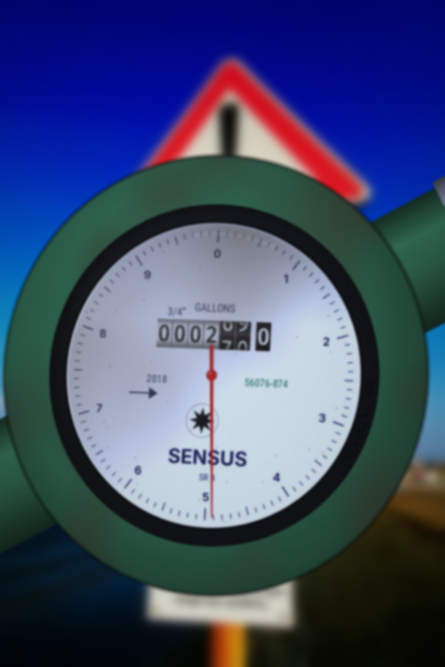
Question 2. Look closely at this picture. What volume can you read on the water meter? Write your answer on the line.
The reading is 2694.9 gal
